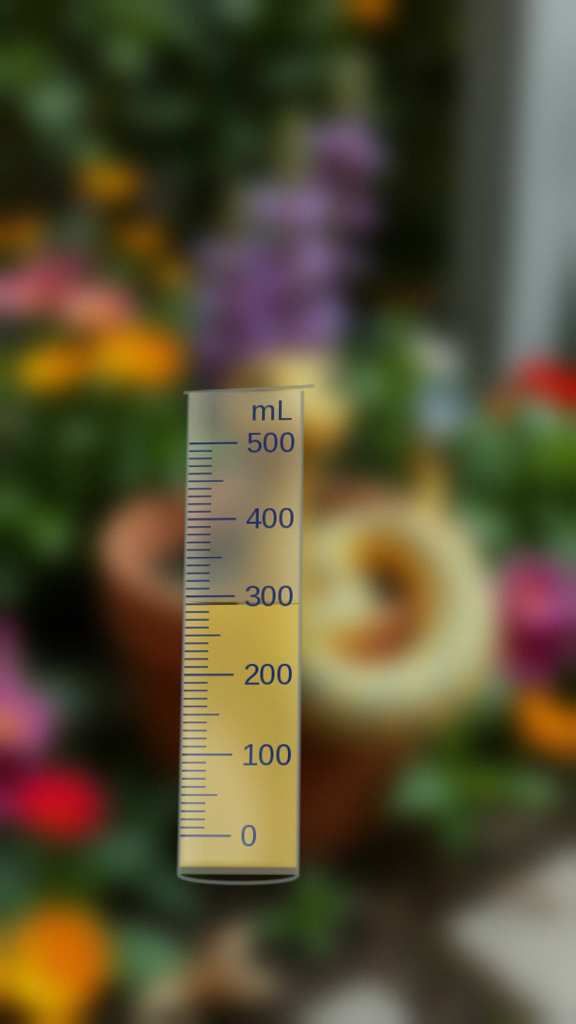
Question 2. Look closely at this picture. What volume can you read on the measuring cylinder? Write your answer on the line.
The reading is 290 mL
